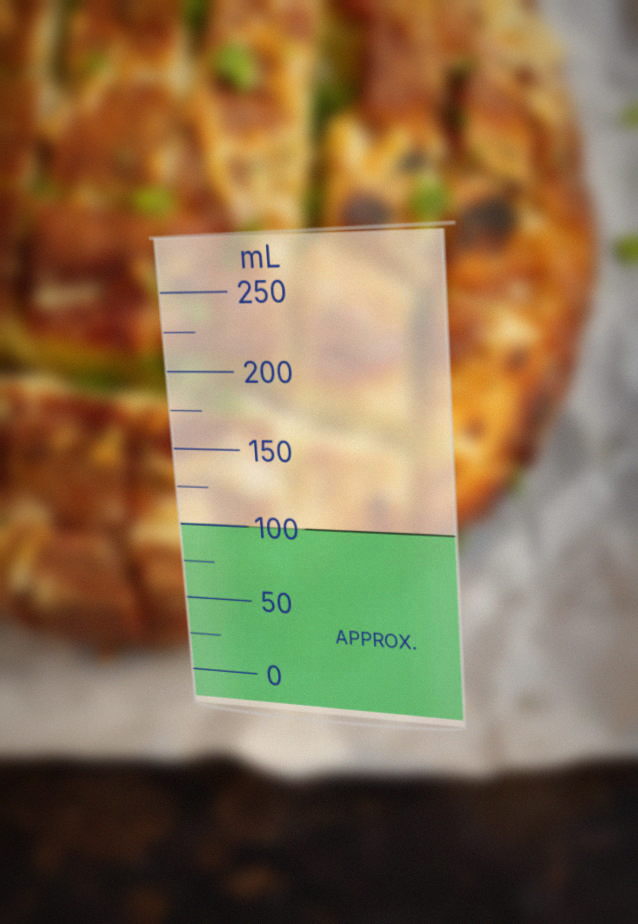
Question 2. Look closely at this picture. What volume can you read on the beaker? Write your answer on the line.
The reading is 100 mL
